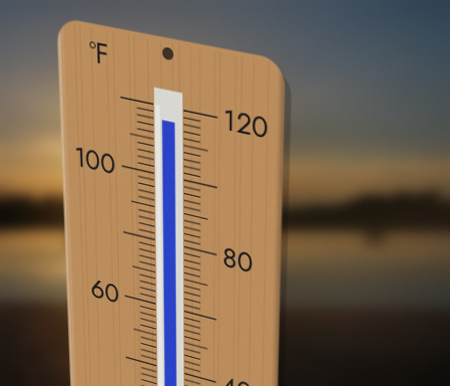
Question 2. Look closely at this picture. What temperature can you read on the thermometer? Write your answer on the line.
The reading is 116 °F
